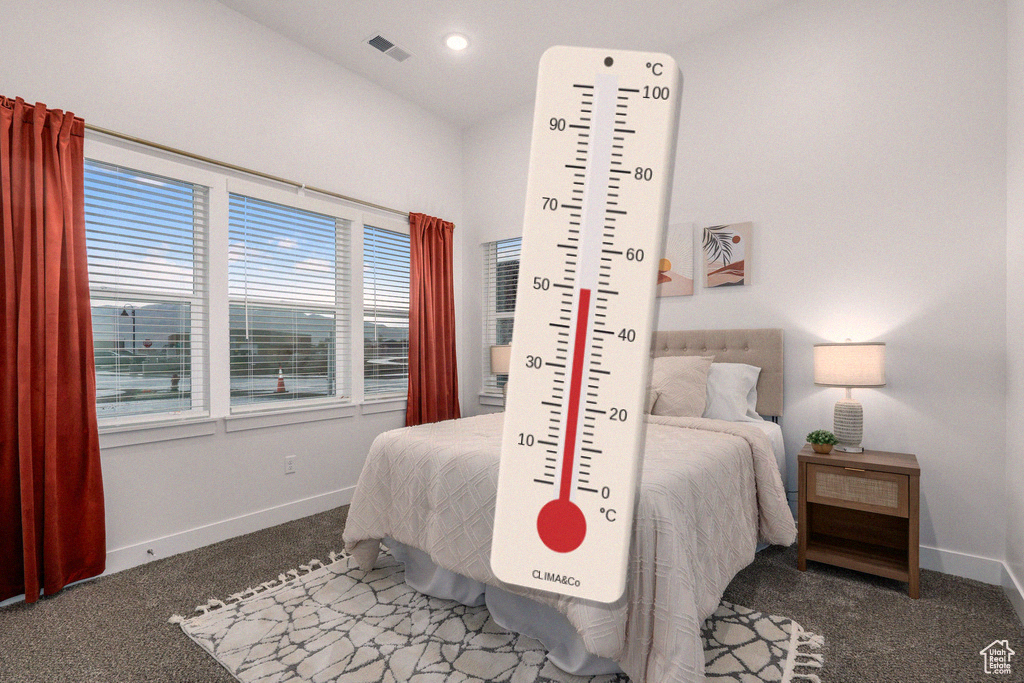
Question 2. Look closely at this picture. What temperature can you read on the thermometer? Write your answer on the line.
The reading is 50 °C
